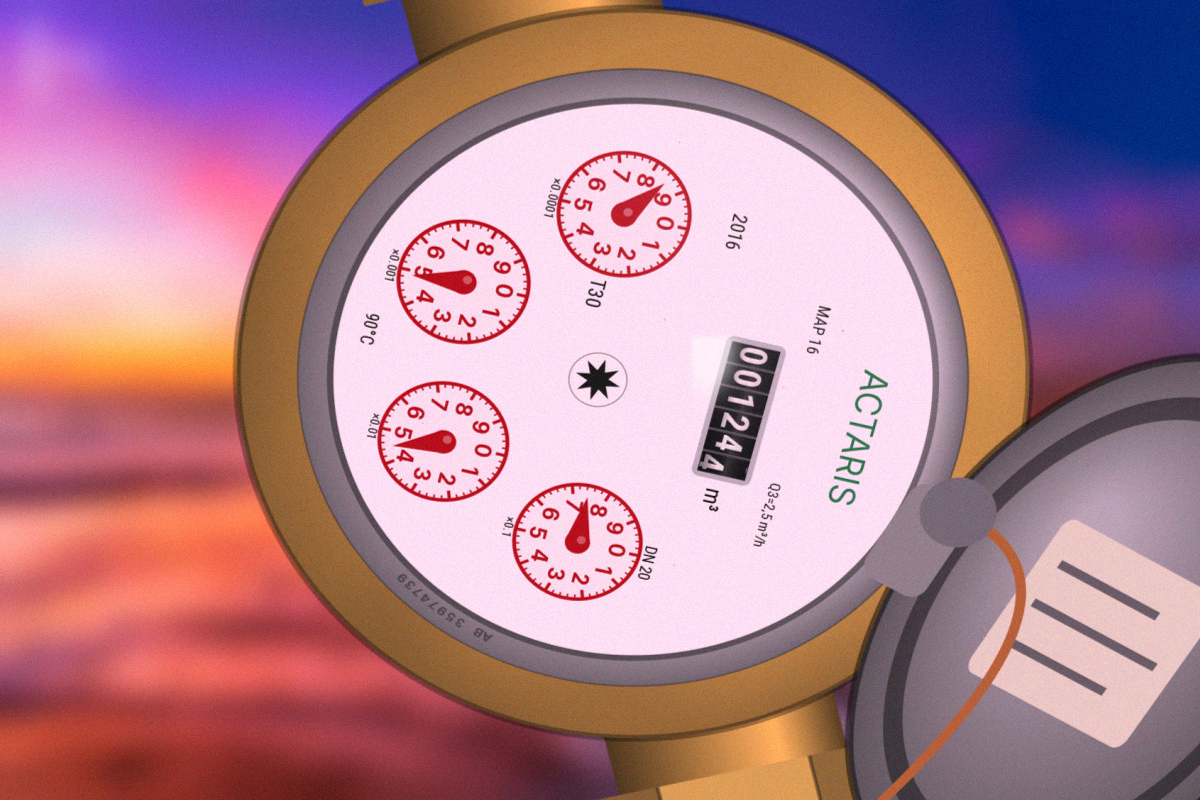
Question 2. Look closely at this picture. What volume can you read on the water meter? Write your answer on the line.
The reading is 1243.7448 m³
